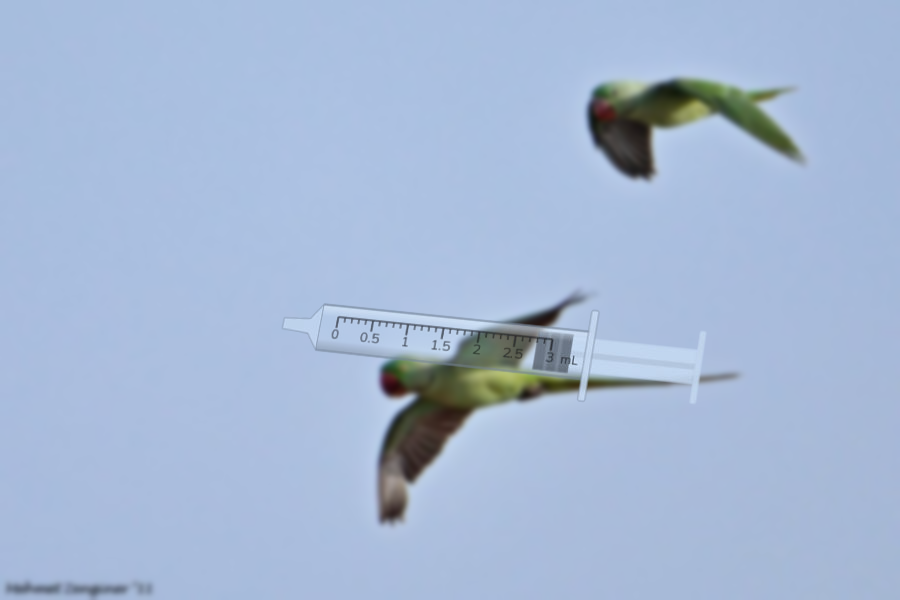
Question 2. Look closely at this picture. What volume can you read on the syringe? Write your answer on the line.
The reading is 2.8 mL
